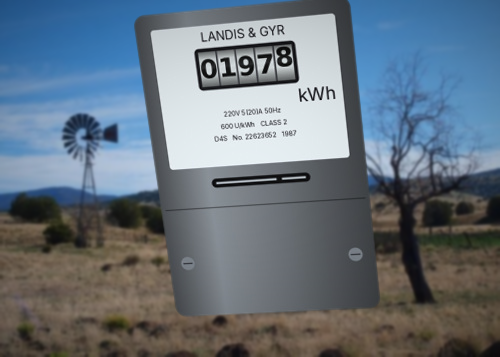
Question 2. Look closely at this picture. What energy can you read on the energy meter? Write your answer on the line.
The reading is 1978 kWh
